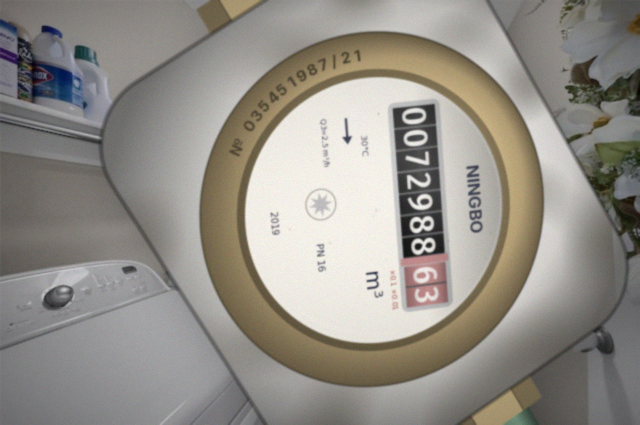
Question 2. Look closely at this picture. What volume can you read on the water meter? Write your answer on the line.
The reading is 72988.63 m³
